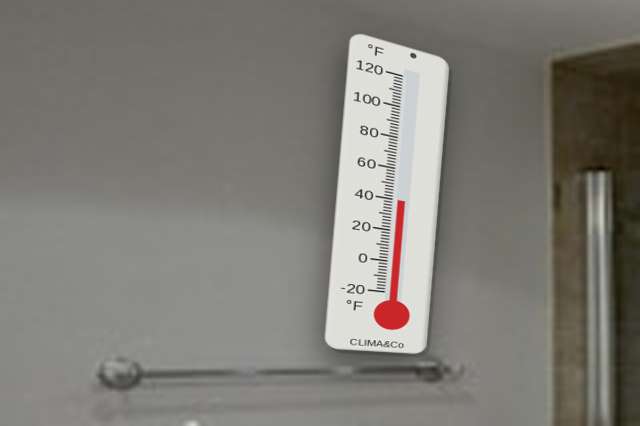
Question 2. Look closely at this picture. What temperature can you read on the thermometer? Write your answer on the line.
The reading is 40 °F
